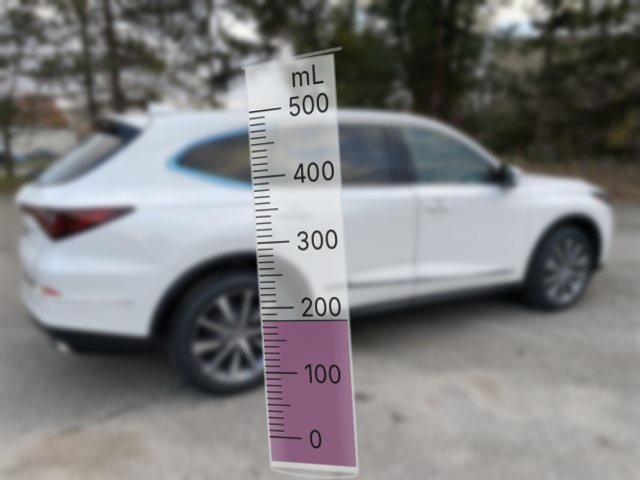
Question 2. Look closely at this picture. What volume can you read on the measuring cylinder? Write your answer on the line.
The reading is 180 mL
